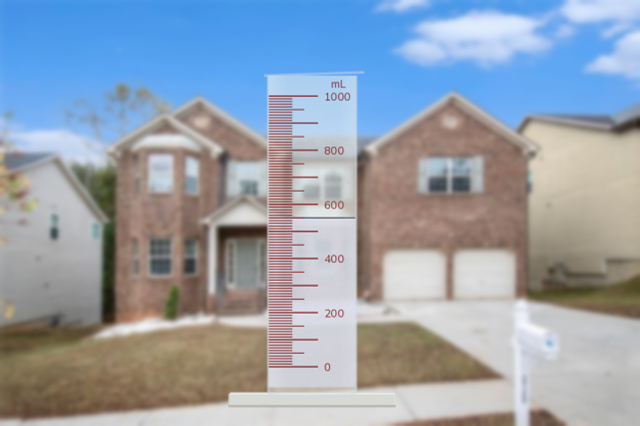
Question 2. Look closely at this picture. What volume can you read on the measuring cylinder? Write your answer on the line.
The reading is 550 mL
